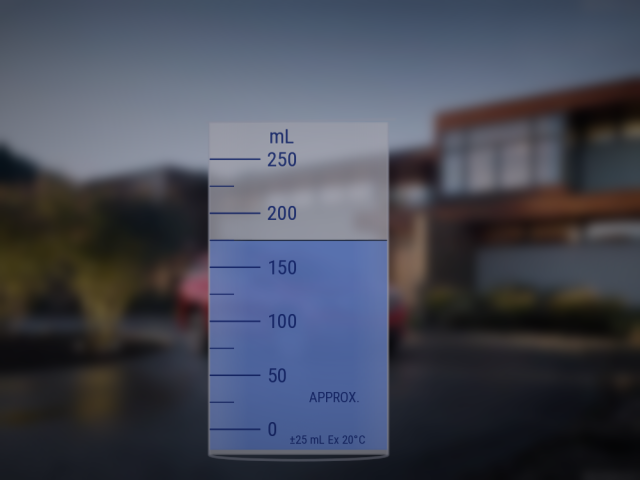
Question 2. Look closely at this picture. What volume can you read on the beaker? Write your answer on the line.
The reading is 175 mL
